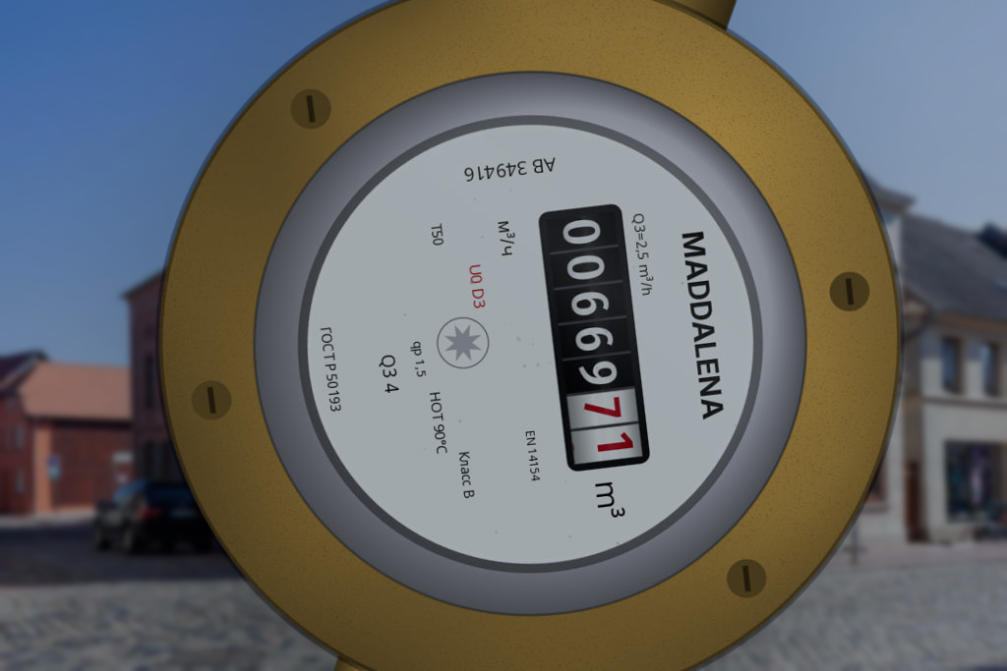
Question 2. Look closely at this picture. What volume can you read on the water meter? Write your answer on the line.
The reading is 669.71 m³
